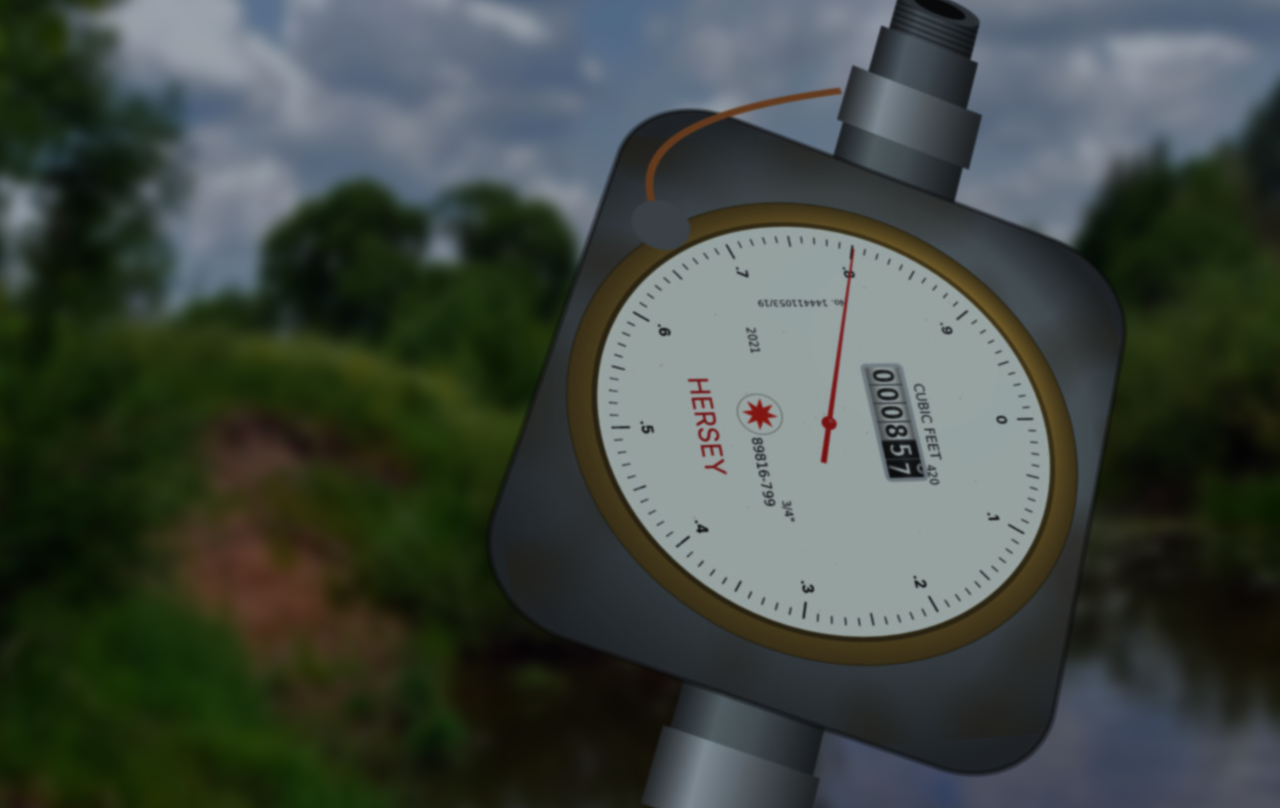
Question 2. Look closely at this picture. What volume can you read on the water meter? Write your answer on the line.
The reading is 856.80 ft³
